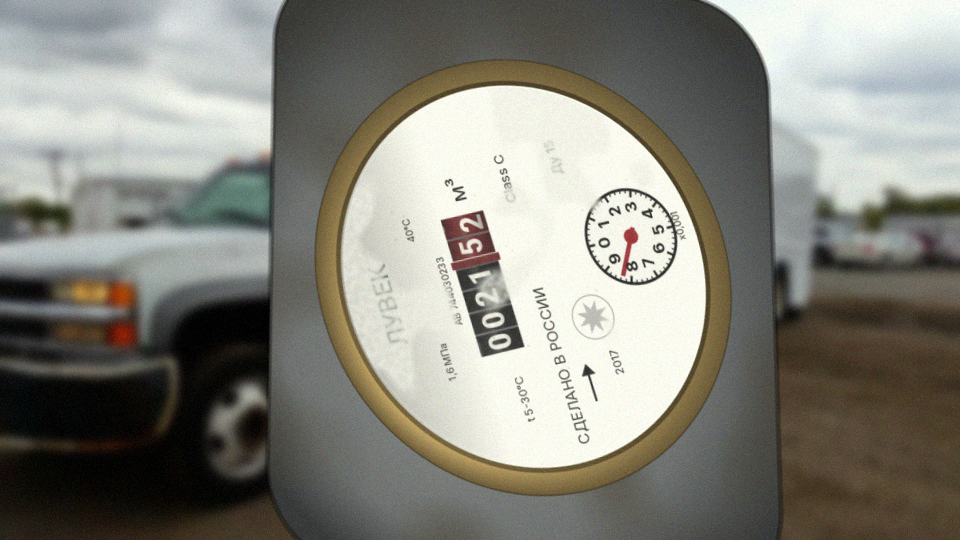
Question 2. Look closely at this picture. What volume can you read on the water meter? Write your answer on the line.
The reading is 21.518 m³
